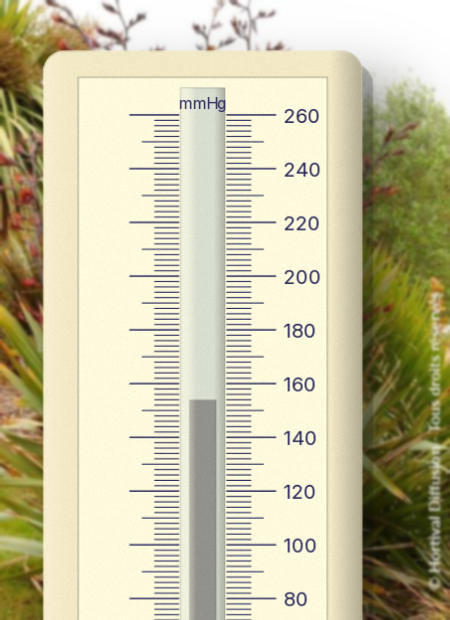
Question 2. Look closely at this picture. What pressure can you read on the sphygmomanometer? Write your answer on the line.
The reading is 154 mmHg
